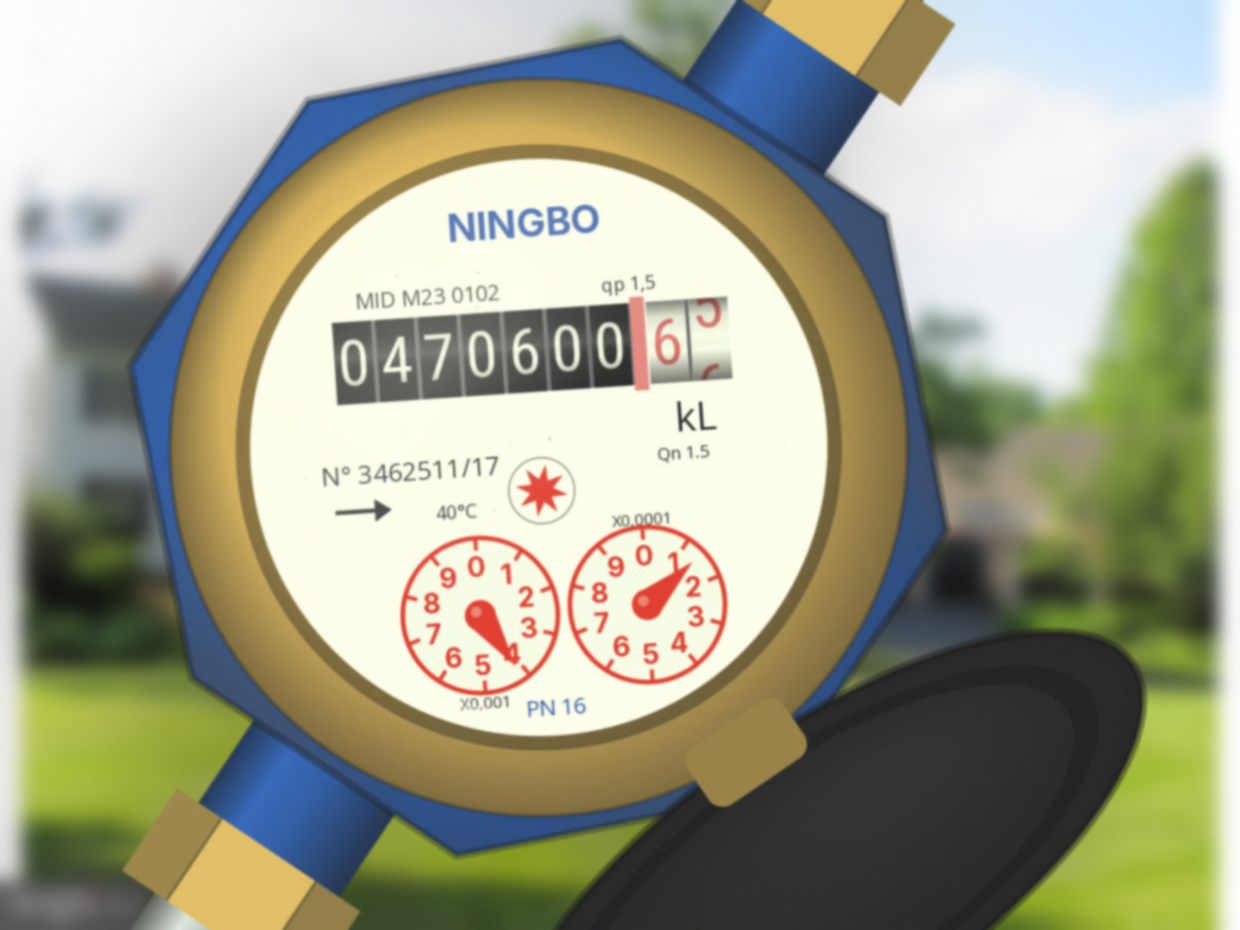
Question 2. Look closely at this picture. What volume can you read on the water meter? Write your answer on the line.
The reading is 470600.6541 kL
